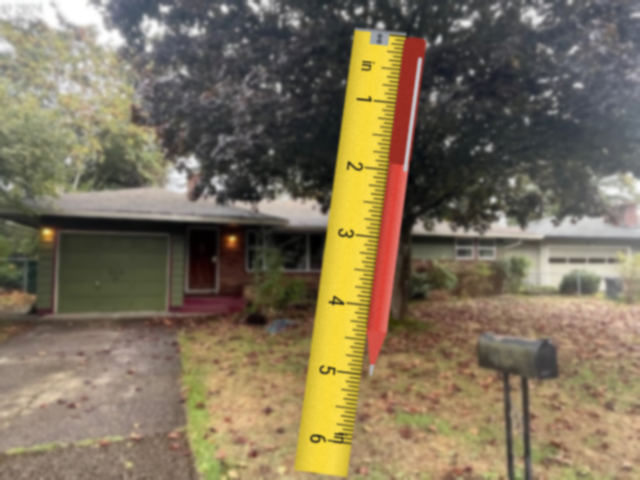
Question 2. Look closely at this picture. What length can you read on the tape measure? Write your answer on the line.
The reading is 5 in
